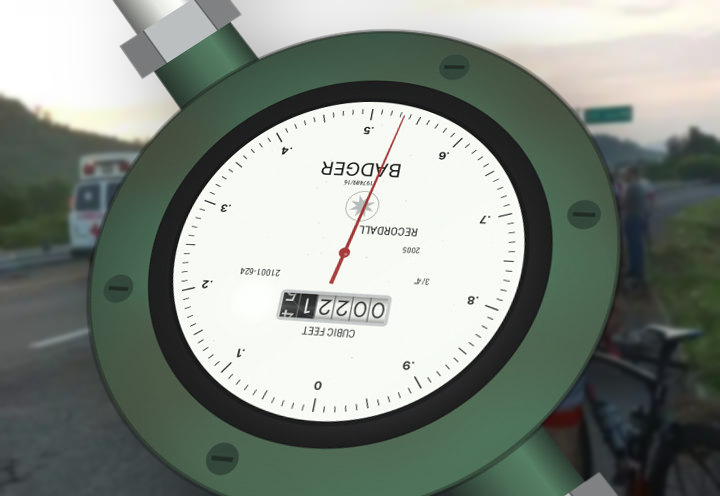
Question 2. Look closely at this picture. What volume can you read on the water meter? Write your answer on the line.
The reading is 2214.53 ft³
